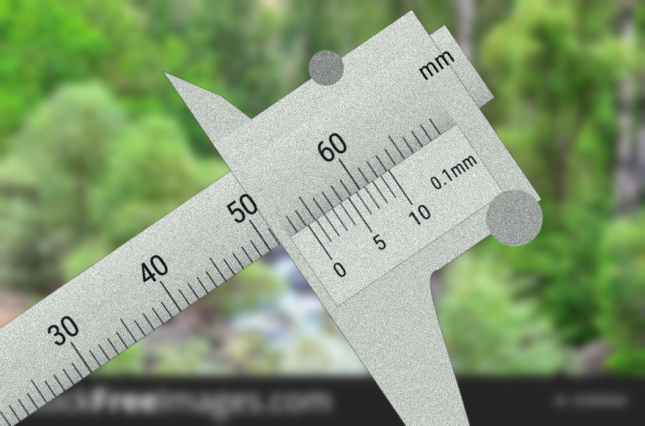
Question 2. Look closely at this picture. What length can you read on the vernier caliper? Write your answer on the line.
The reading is 54.2 mm
